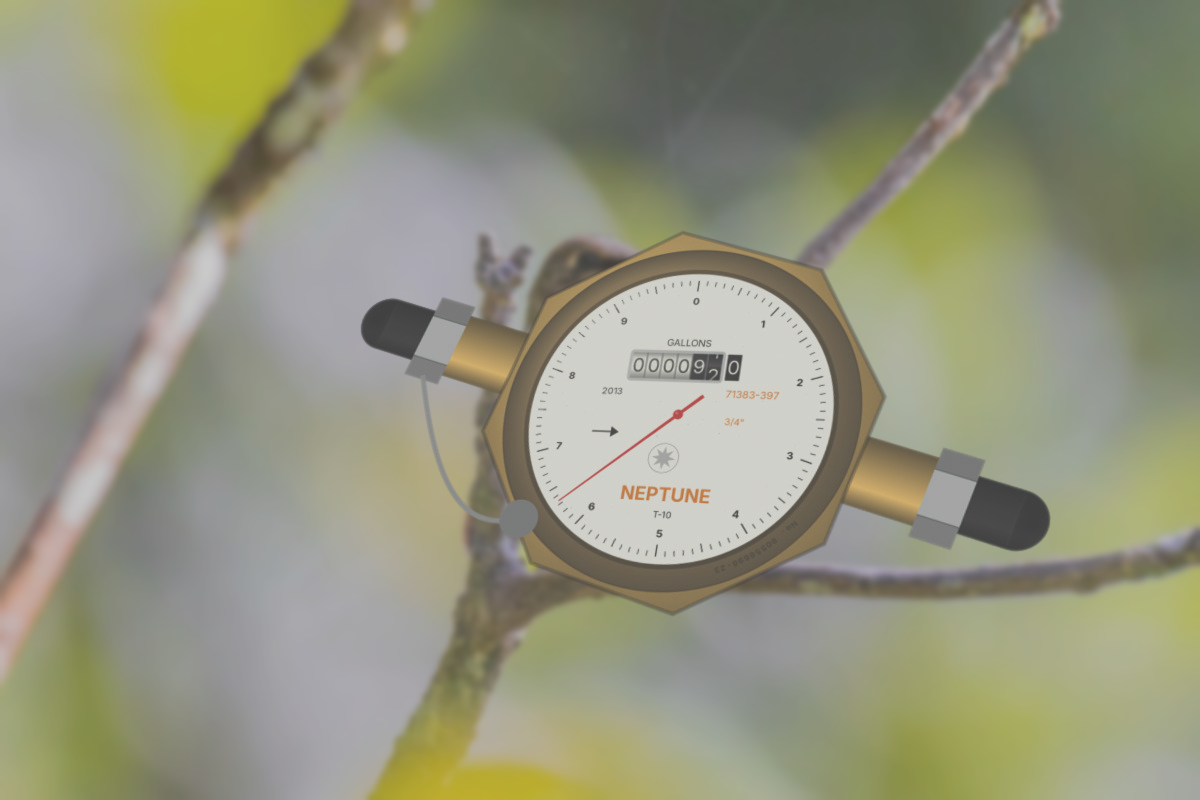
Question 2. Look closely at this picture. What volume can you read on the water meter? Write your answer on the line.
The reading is 916.3 gal
